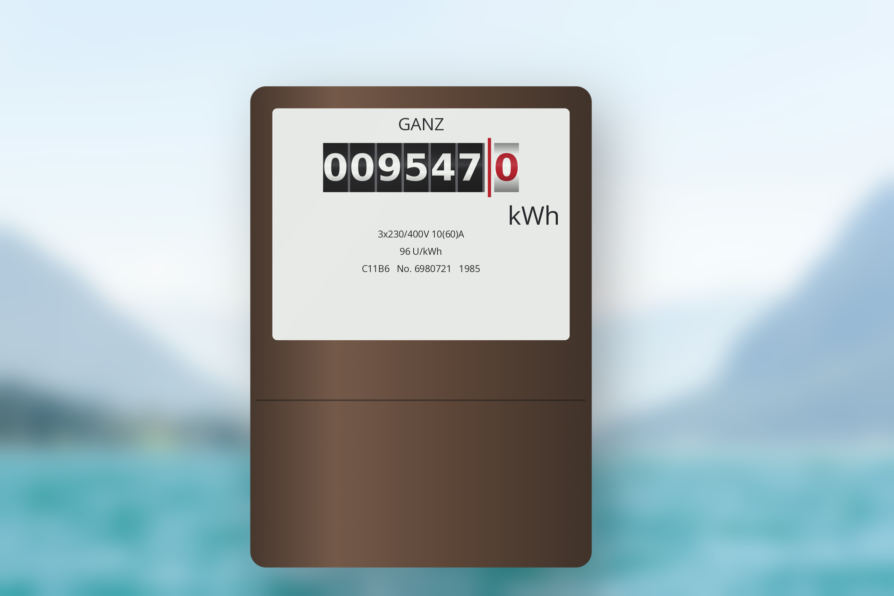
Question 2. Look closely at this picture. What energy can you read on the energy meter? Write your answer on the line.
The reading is 9547.0 kWh
